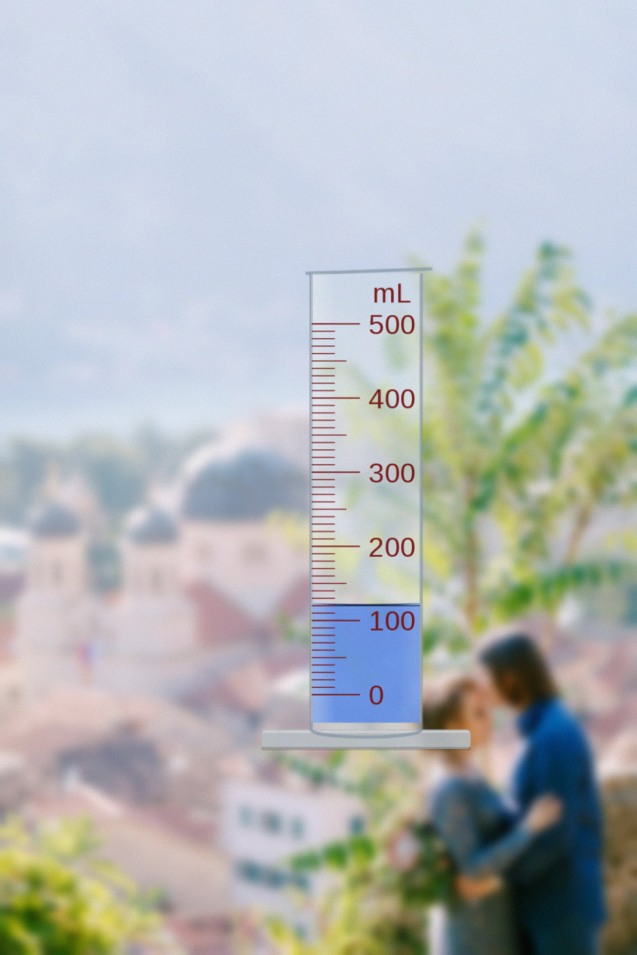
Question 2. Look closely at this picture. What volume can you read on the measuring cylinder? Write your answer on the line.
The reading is 120 mL
